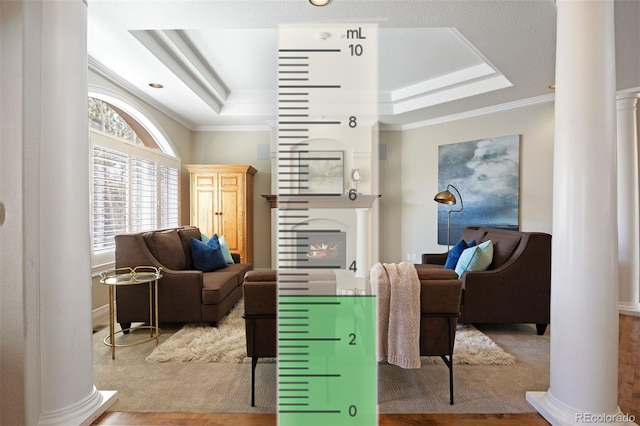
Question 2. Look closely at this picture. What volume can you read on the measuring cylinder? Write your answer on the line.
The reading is 3.2 mL
